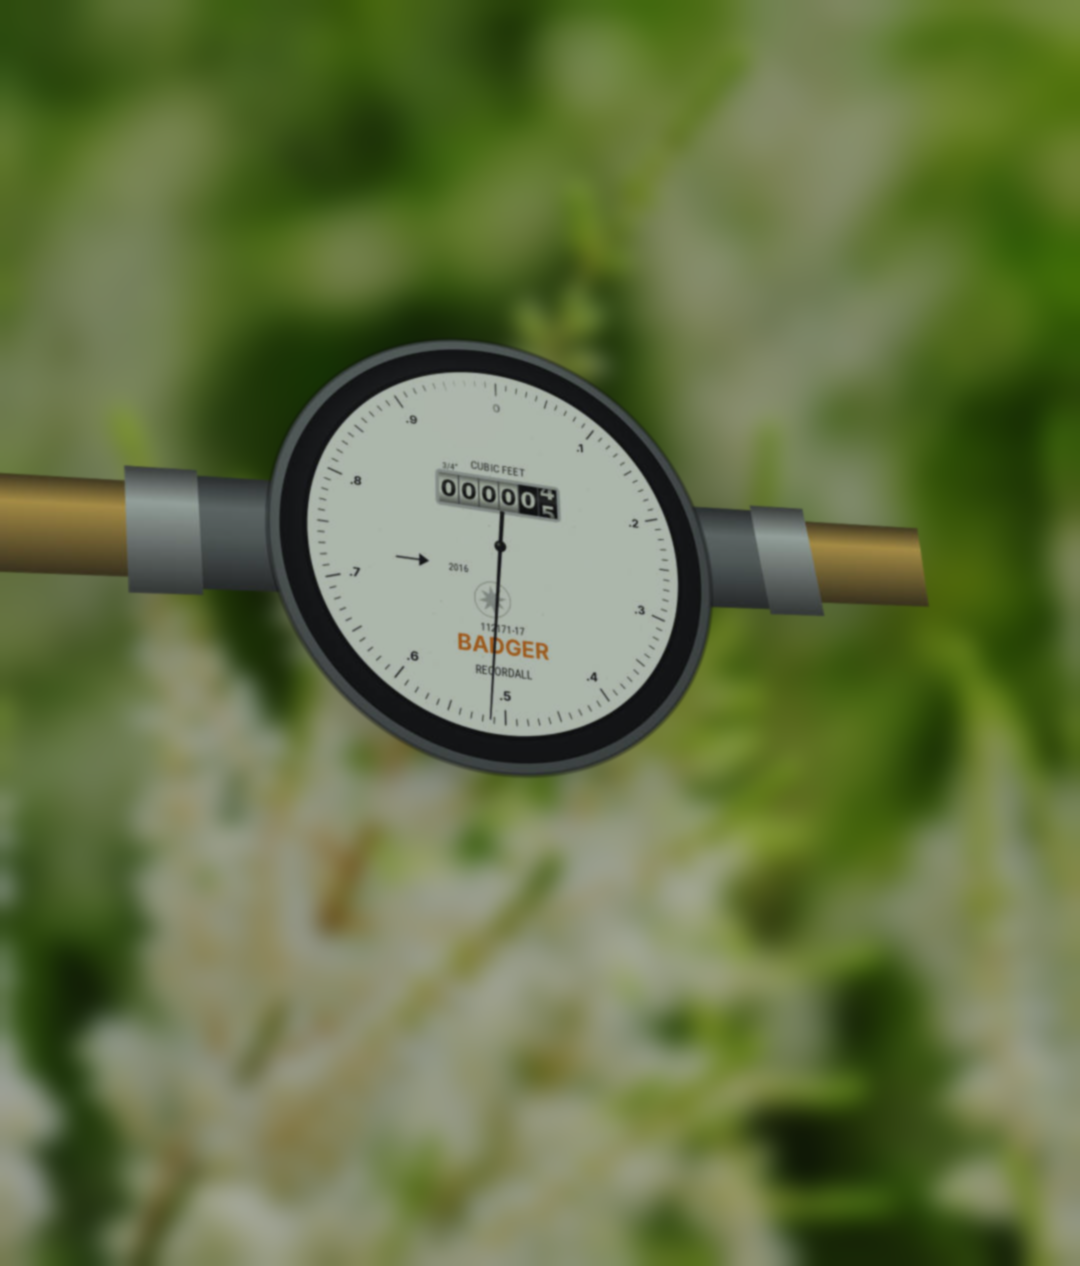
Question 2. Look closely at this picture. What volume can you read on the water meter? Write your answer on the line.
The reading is 4.51 ft³
